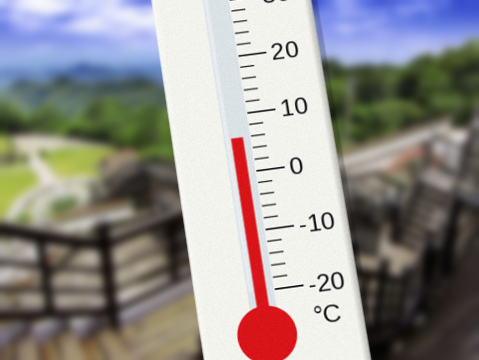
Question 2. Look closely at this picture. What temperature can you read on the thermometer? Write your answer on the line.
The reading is 6 °C
